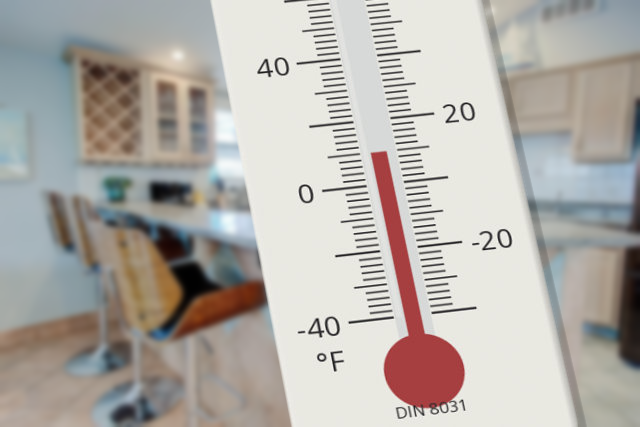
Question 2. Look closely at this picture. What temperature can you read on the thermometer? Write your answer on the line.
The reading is 10 °F
